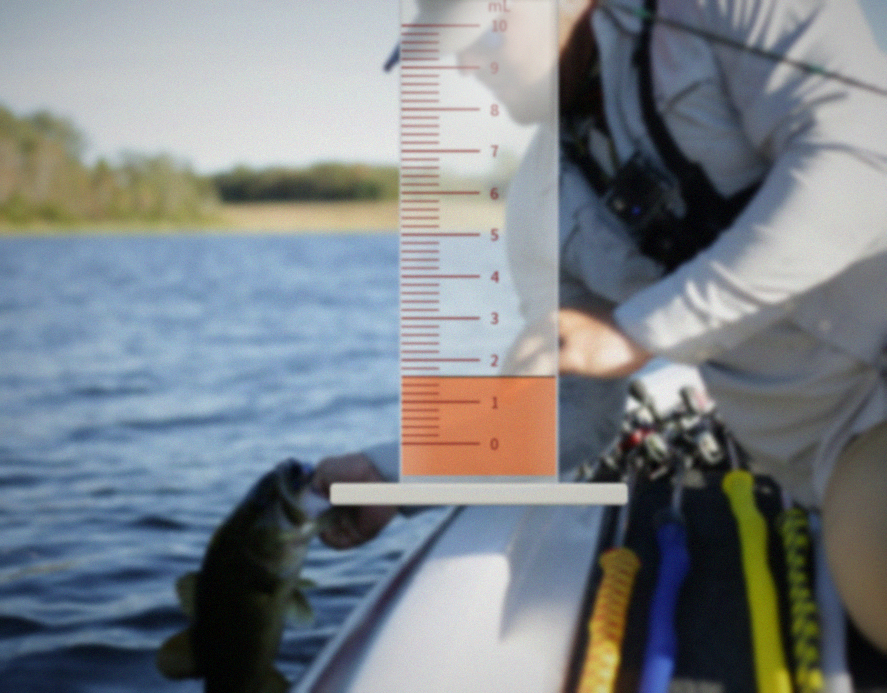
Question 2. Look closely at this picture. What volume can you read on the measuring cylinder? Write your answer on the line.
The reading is 1.6 mL
